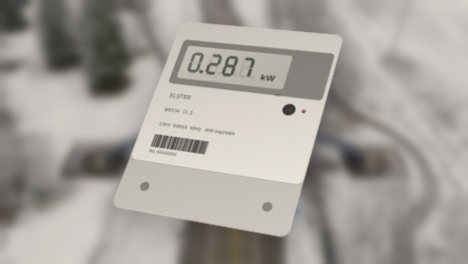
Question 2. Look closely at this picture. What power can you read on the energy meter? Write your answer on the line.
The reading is 0.287 kW
